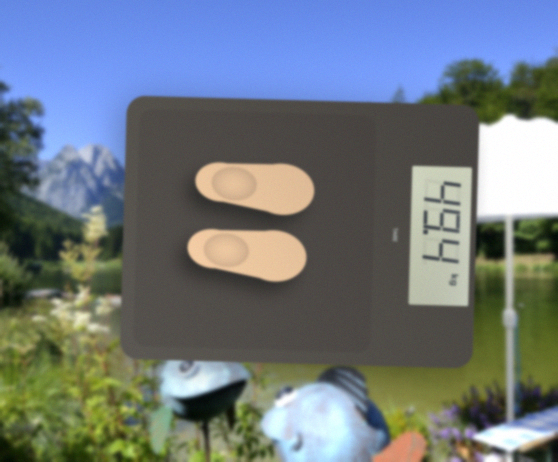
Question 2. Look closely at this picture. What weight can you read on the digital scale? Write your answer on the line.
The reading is 49.4 kg
